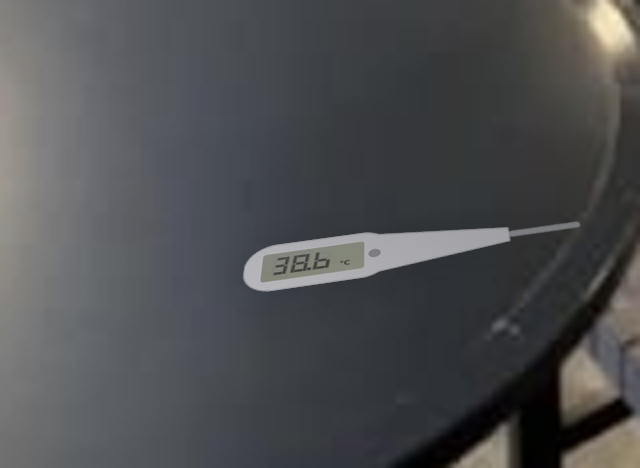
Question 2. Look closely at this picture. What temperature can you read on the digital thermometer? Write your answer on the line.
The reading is 38.6 °C
